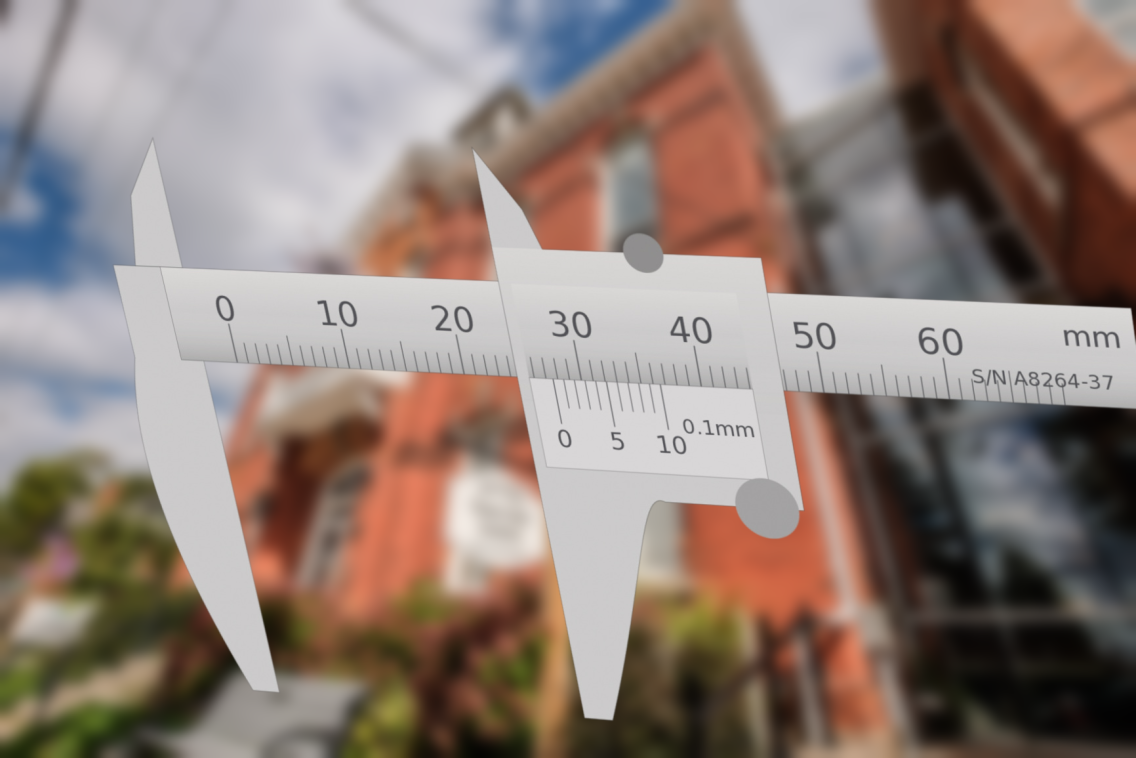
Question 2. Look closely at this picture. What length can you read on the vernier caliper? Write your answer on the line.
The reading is 27.6 mm
